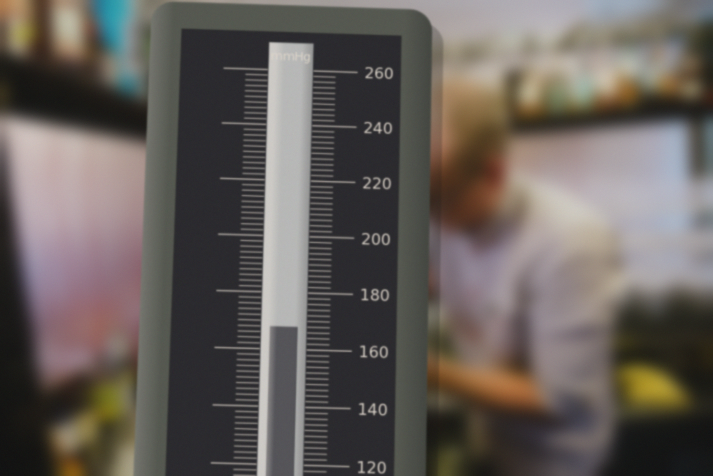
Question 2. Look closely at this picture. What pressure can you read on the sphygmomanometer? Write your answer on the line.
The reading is 168 mmHg
